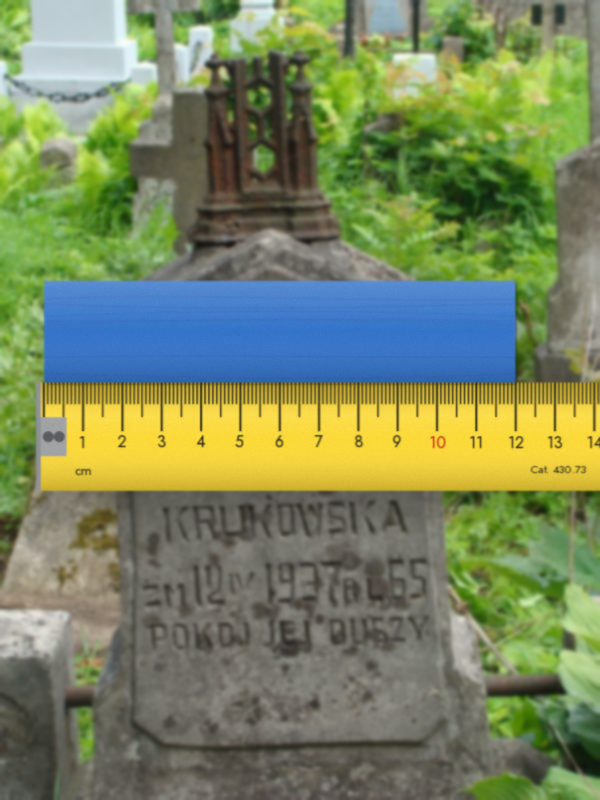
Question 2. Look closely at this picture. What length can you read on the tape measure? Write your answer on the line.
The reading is 12 cm
